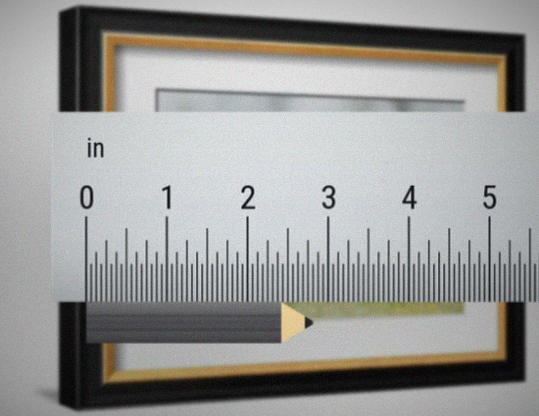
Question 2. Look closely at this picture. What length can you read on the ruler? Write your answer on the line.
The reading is 2.8125 in
